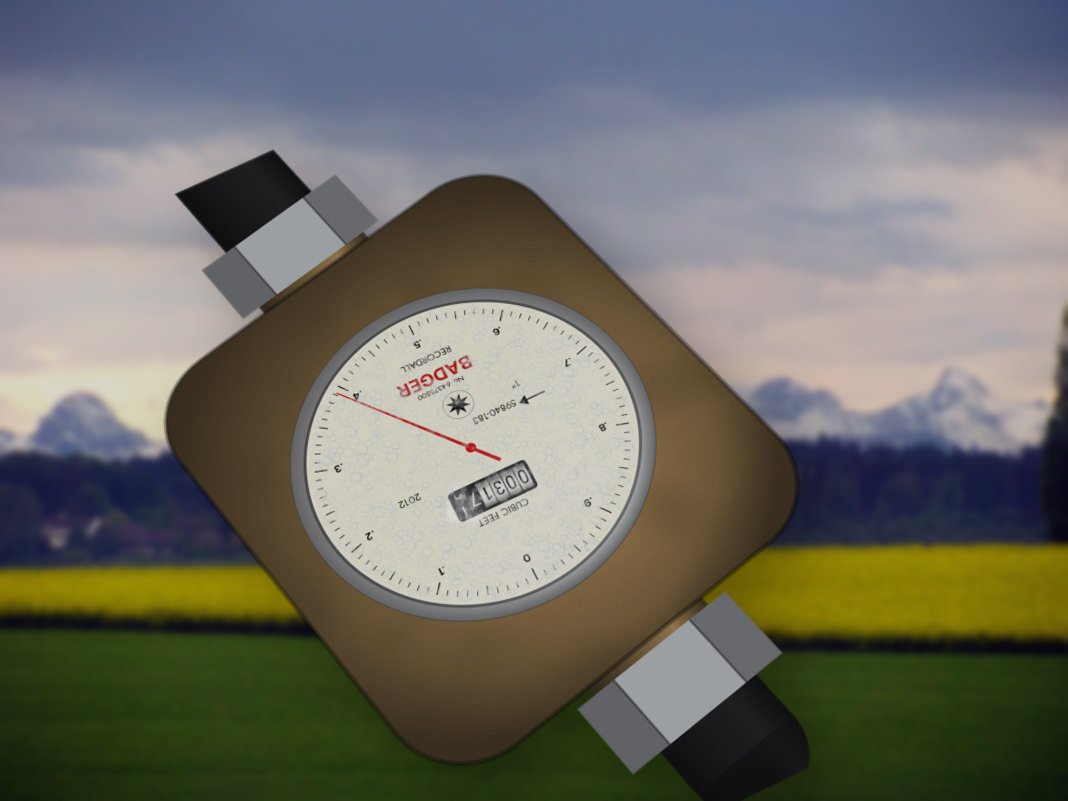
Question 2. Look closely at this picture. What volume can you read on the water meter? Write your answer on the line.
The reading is 3171.39 ft³
